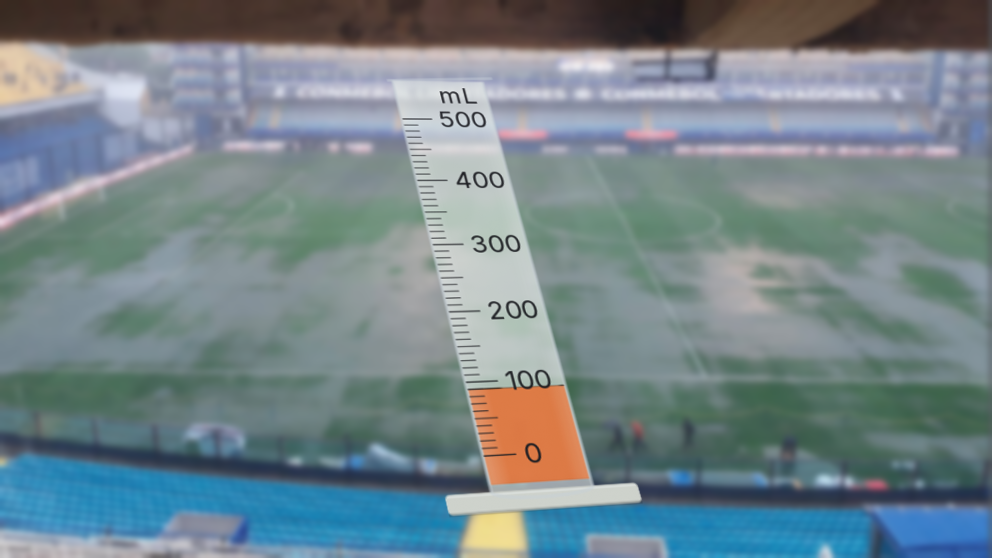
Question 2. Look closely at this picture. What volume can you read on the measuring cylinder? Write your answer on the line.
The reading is 90 mL
